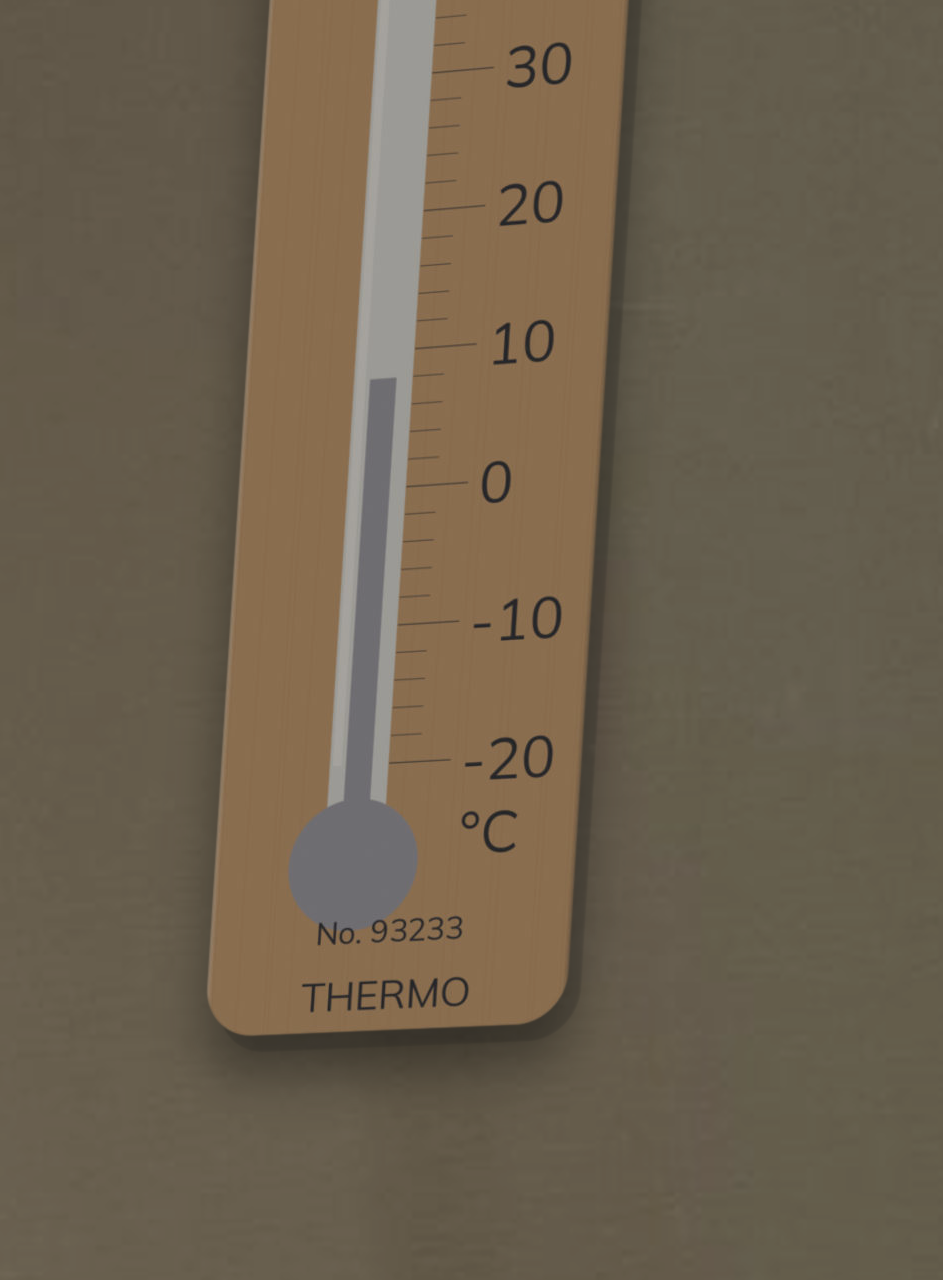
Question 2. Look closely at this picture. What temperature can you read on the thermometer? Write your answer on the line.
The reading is 8 °C
